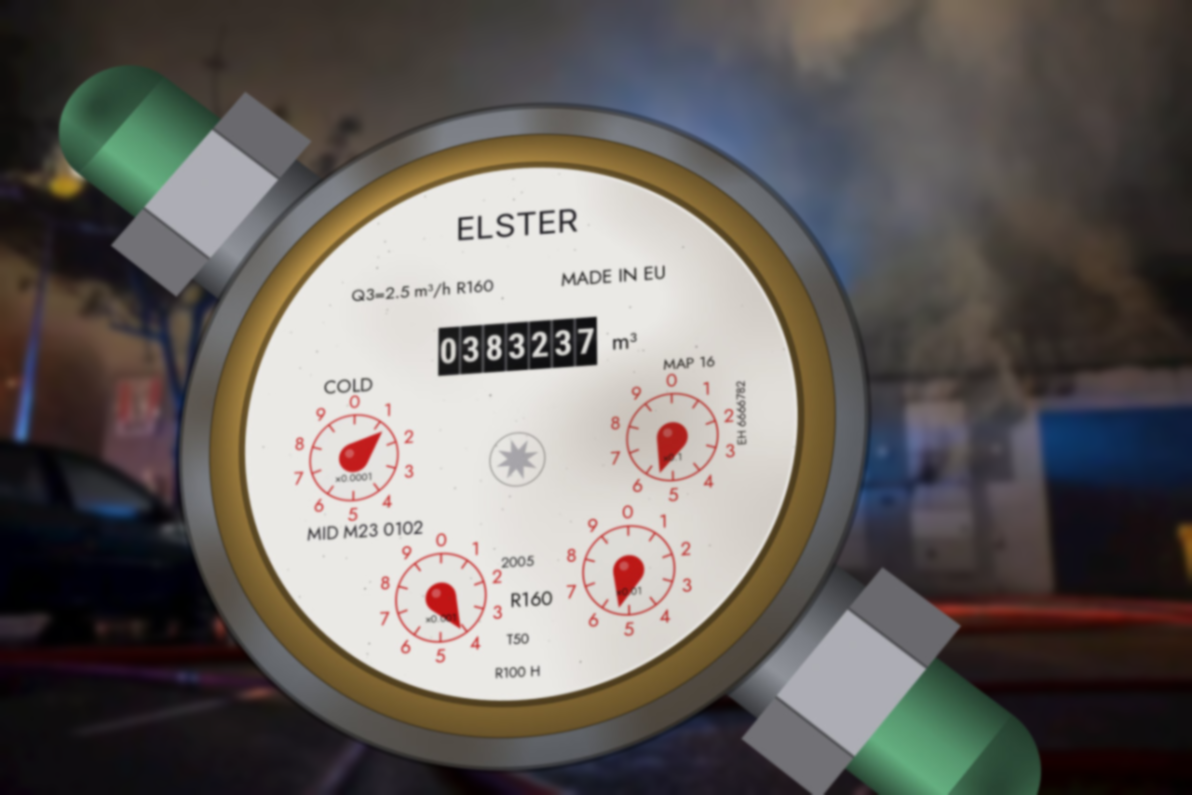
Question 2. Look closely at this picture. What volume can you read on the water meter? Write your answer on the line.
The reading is 383237.5541 m³
